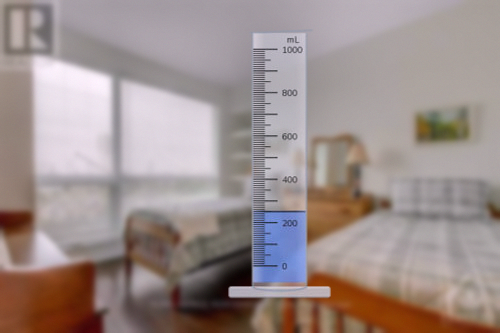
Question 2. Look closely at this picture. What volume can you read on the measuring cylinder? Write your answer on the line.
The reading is 250 mL
